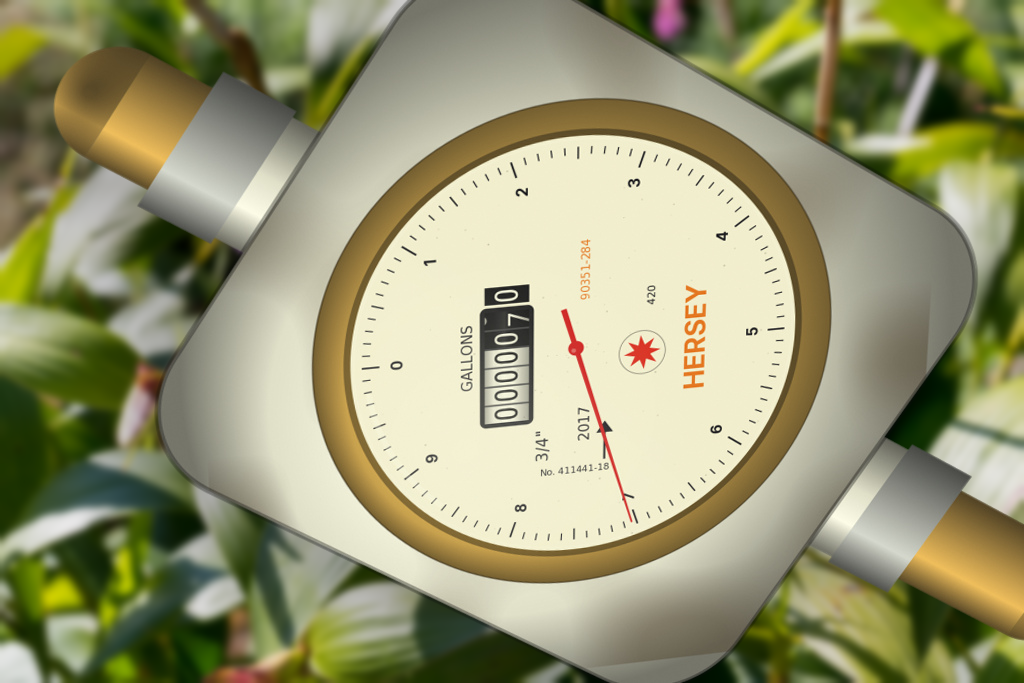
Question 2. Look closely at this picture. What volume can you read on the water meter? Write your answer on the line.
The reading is 67.0 gal
